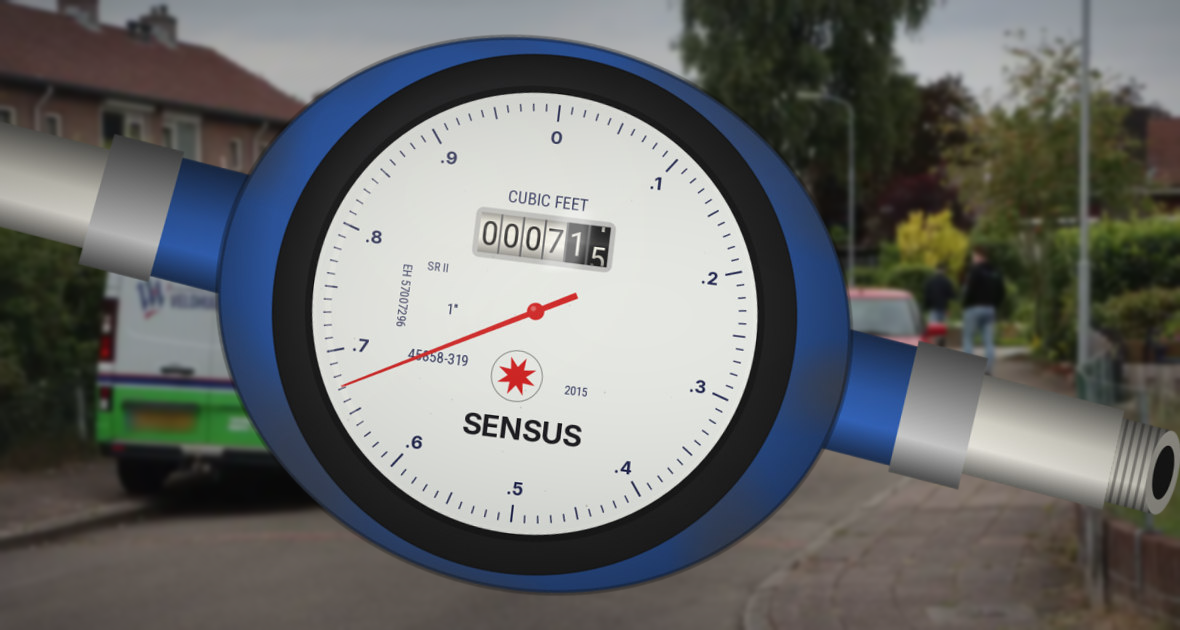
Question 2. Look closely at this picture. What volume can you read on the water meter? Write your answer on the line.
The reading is 714.67 ft³
